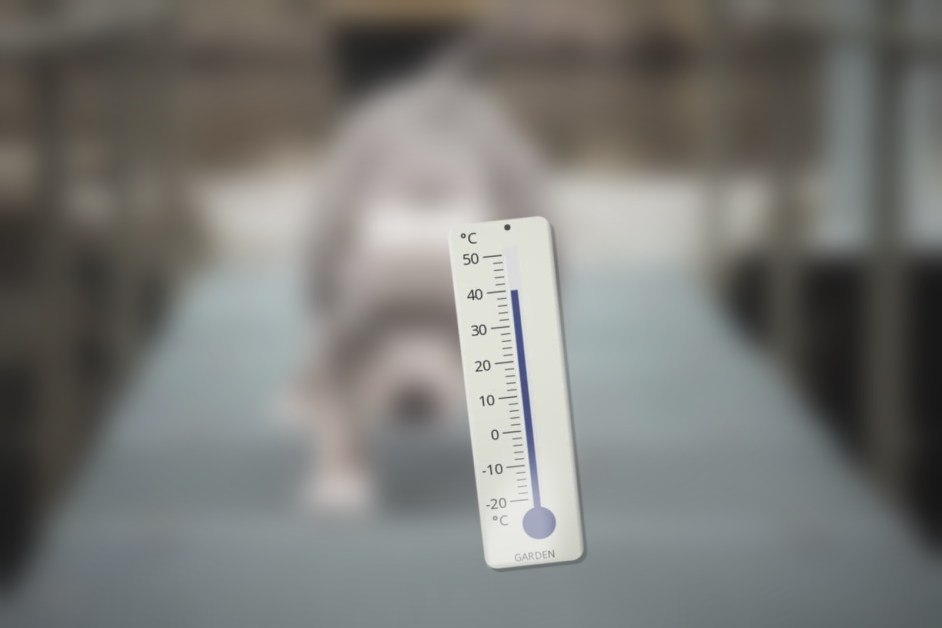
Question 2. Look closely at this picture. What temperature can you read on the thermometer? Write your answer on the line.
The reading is 40 °C
